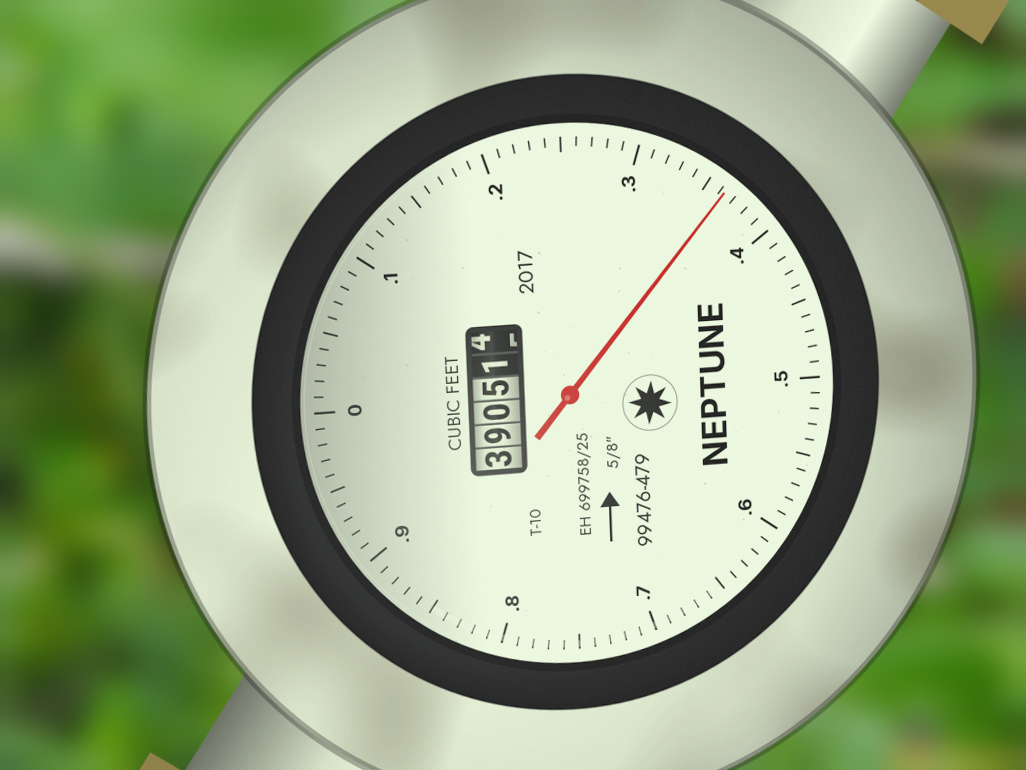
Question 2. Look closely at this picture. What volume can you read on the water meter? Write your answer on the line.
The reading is 390514.36 ft³
